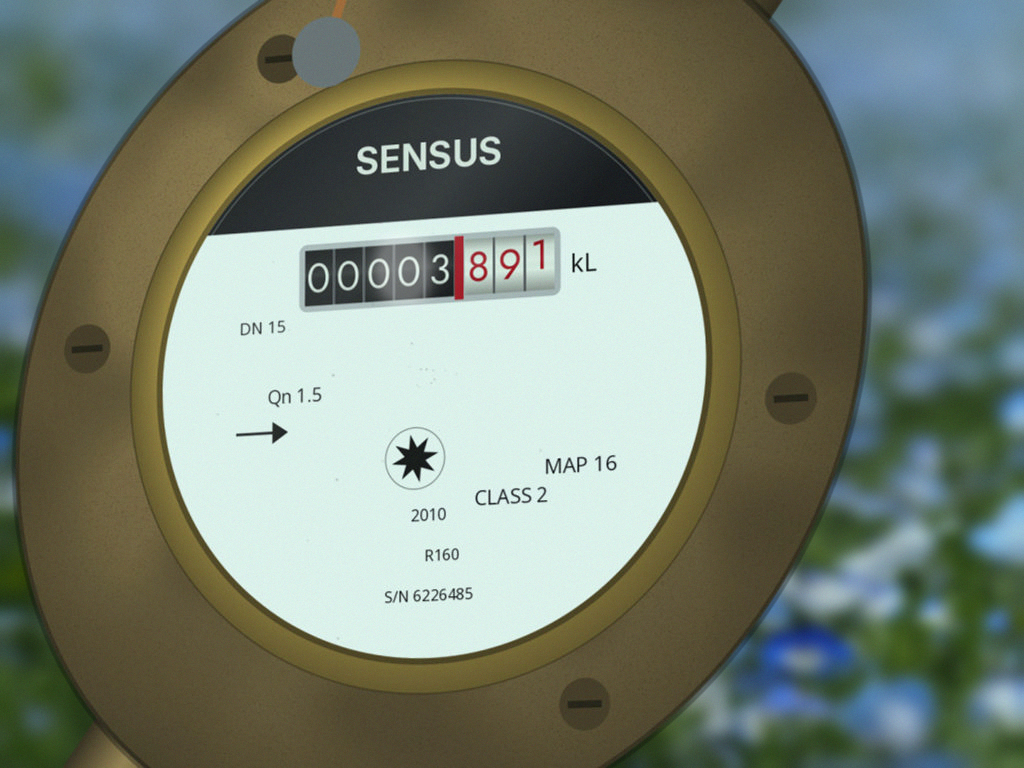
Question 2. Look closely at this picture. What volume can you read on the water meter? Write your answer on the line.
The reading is 3.891 kL
